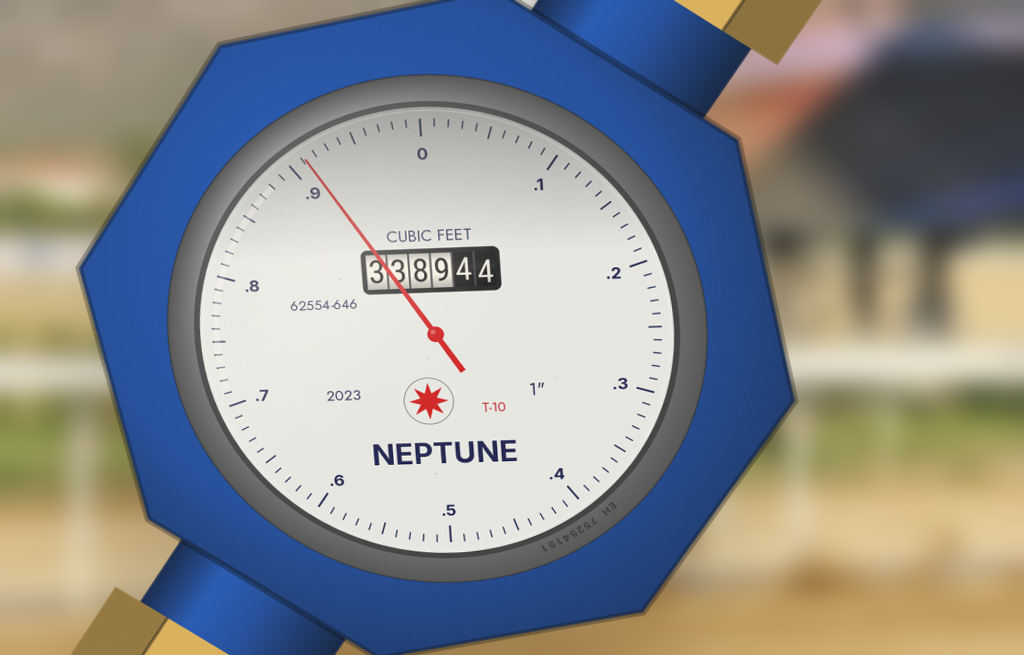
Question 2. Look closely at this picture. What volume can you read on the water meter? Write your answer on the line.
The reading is 338943.91 ft³
